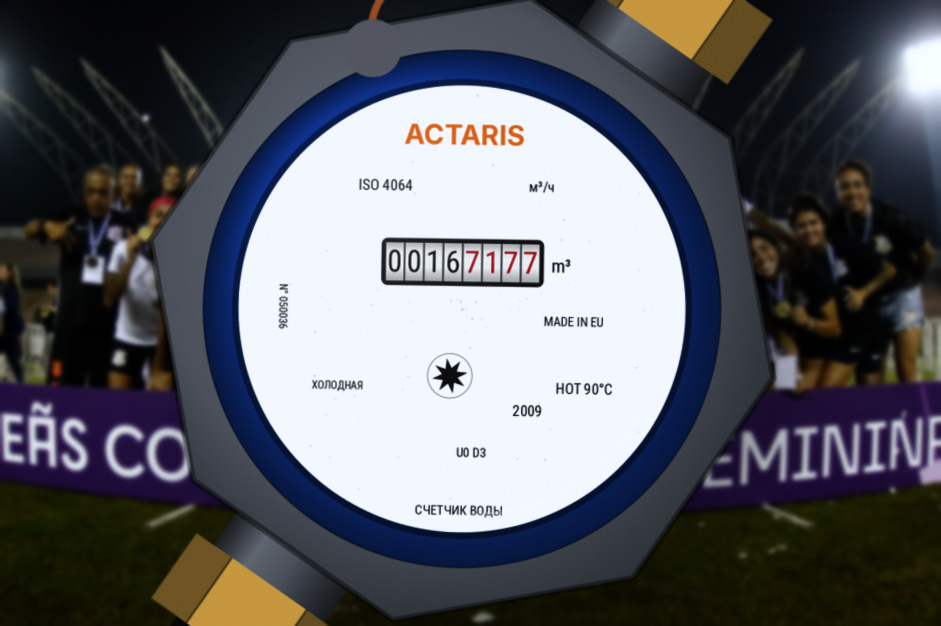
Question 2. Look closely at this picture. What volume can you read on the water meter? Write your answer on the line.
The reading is 16.7177 m³
